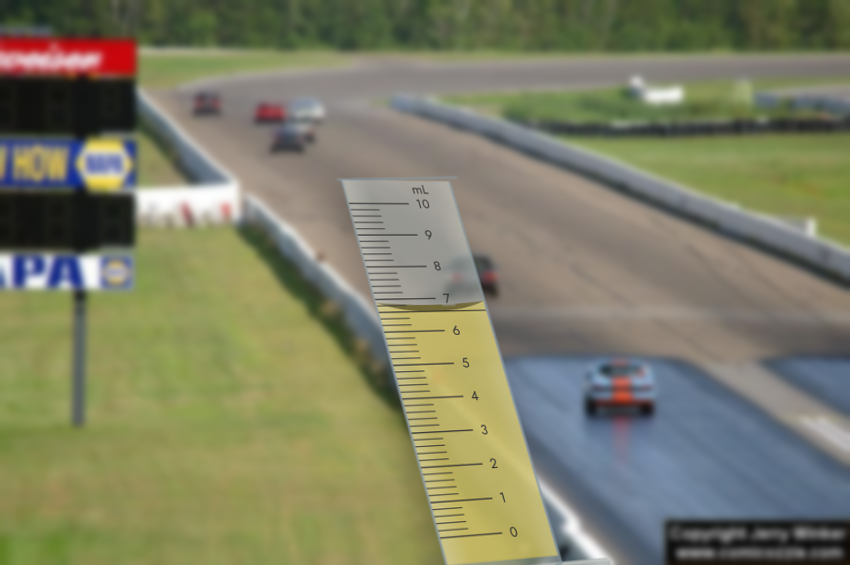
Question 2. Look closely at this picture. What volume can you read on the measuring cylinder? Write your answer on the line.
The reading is 6.6 mL
